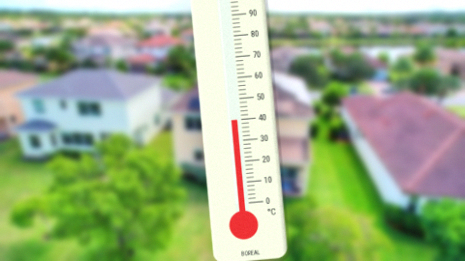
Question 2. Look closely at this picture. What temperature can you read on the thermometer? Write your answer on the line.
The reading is 40 °C
